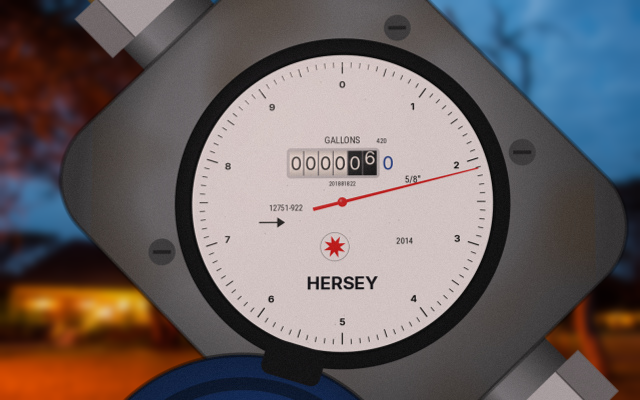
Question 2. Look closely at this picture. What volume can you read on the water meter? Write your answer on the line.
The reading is 62.1 gal
